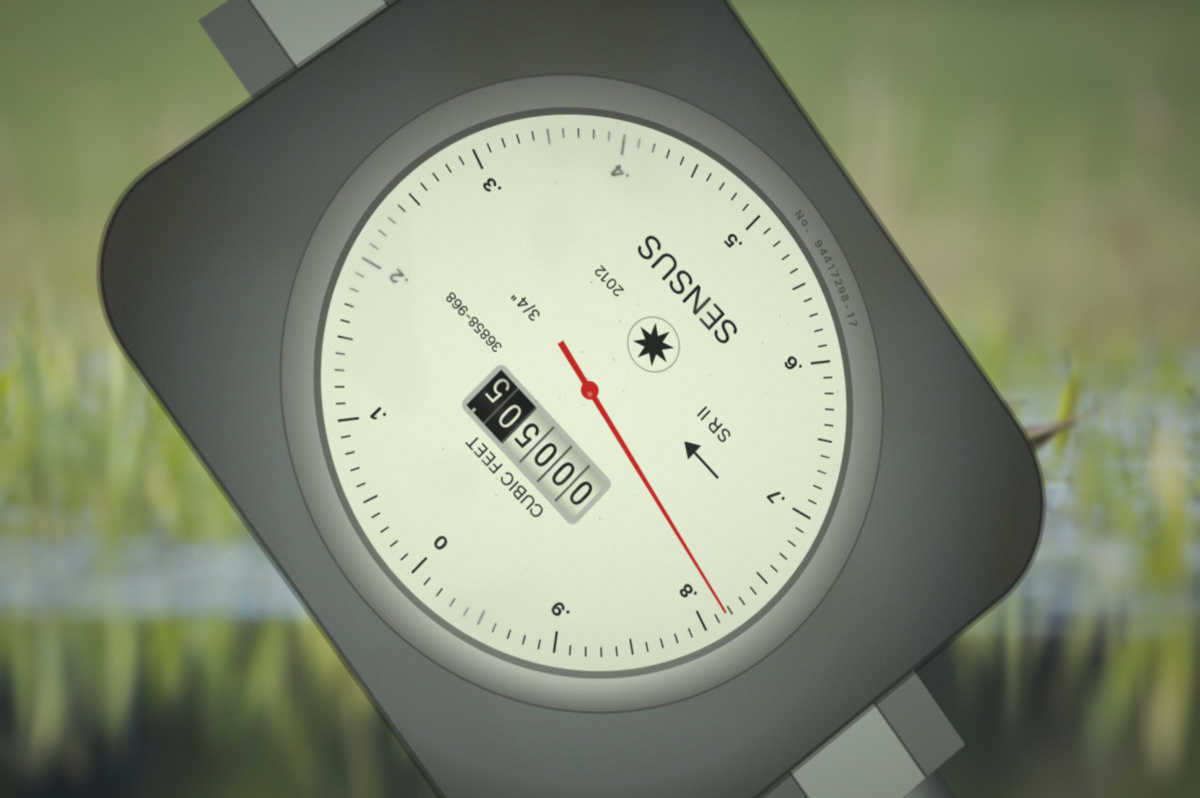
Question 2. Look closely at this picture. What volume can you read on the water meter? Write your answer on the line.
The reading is 504.78 ft³
